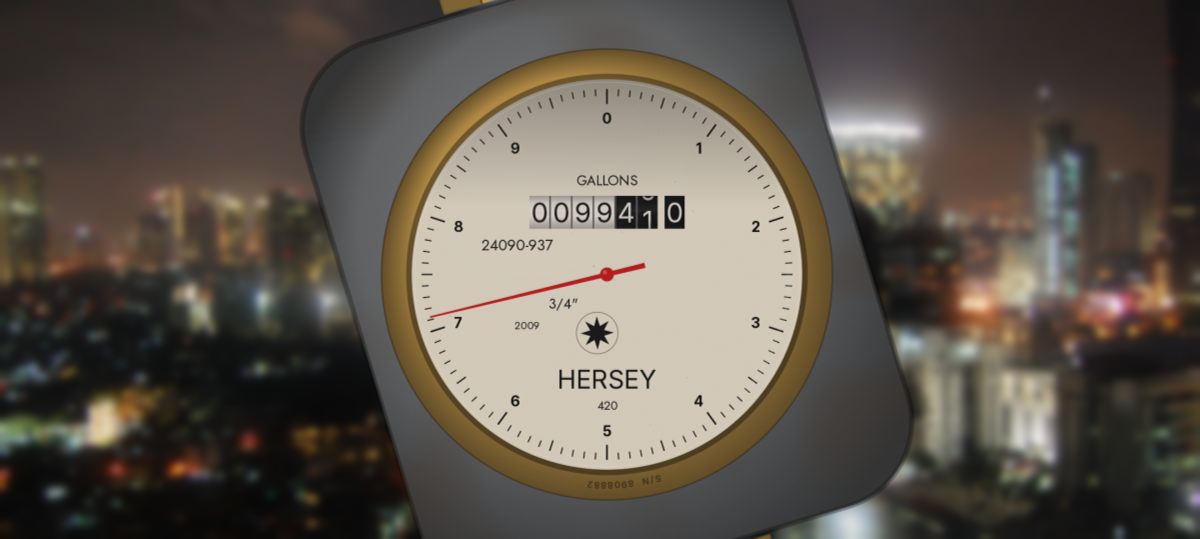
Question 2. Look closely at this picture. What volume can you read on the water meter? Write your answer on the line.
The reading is 99407.1 gal
